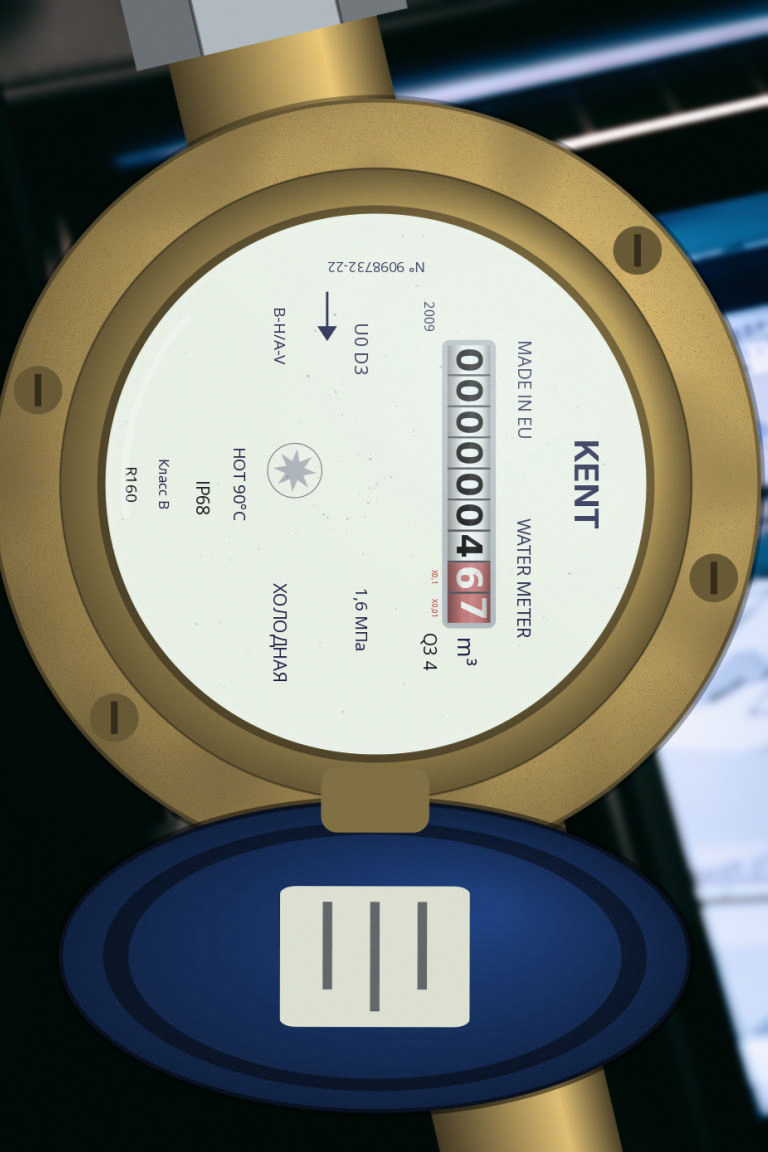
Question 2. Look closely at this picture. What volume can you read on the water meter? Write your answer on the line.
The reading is 4.67 m³
